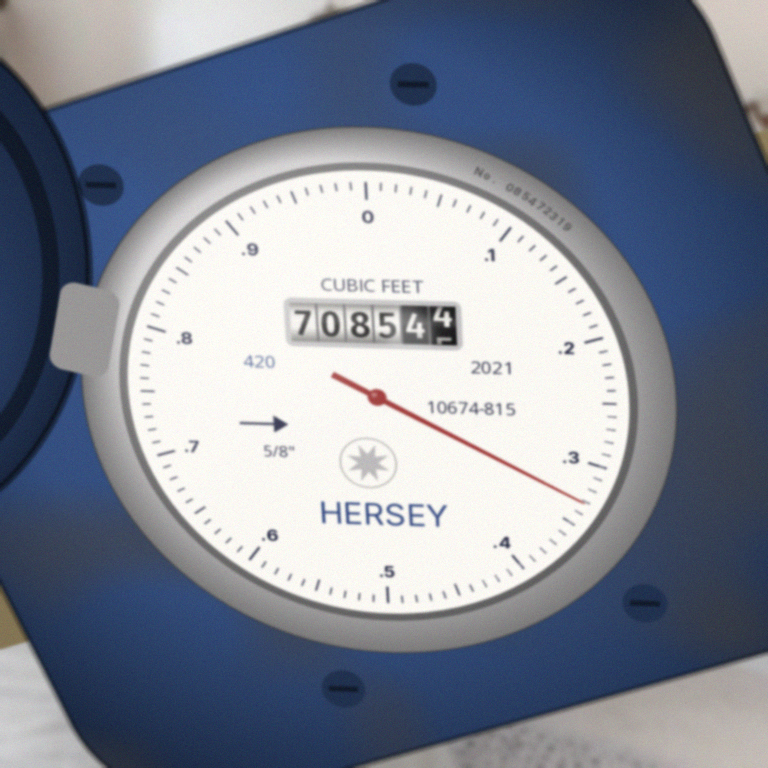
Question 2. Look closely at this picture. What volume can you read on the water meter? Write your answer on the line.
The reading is 708544.33 ft³
